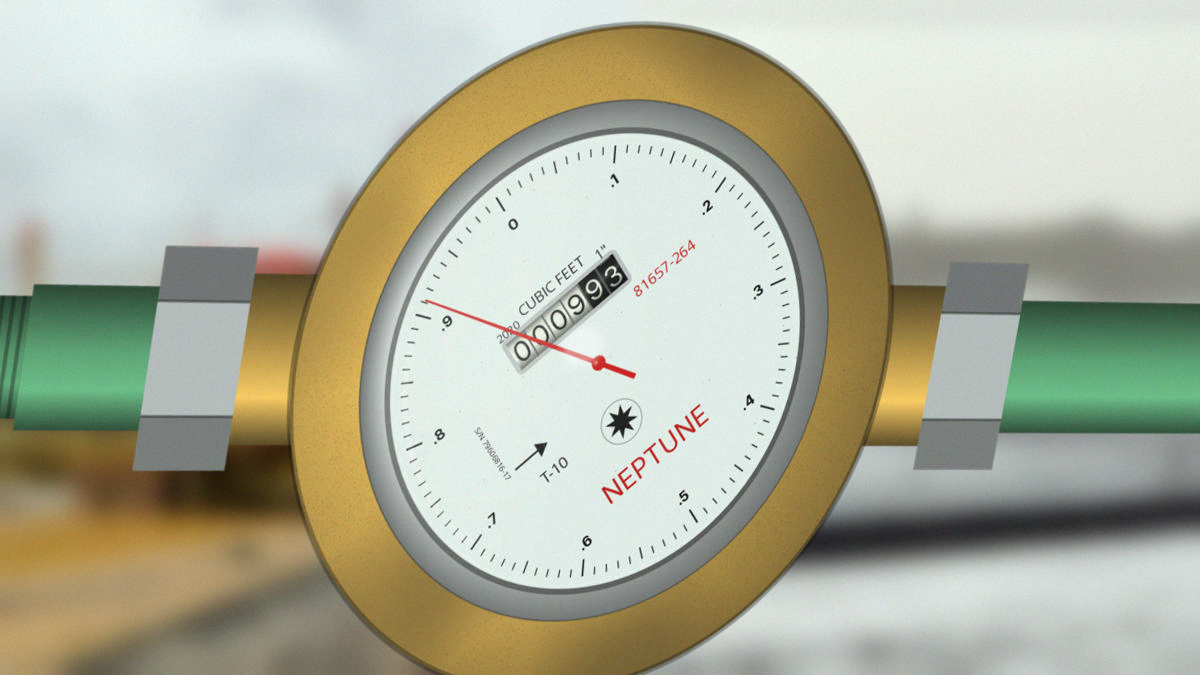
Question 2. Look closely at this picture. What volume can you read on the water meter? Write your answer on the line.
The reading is 992.91 ft³
